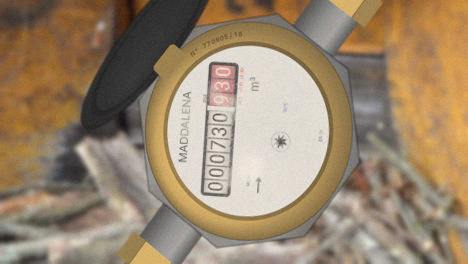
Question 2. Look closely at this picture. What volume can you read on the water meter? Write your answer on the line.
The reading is 730.930 m³
